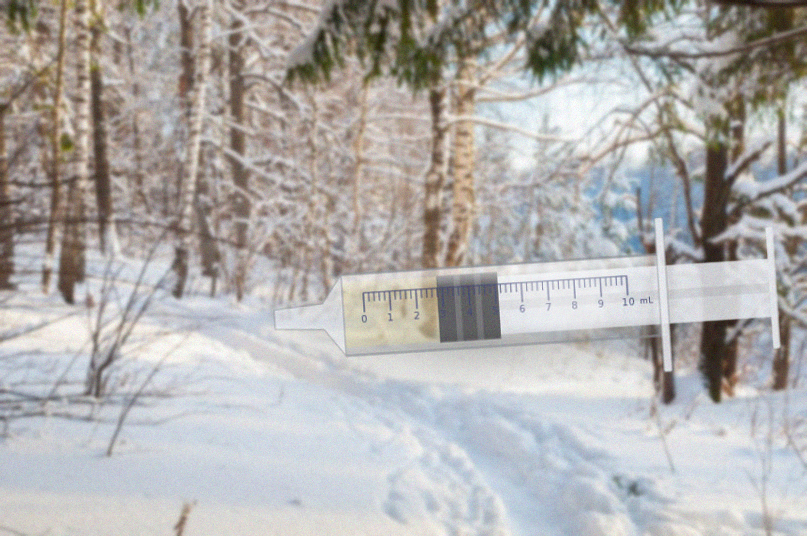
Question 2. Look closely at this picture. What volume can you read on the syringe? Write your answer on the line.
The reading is 2.8 mL
